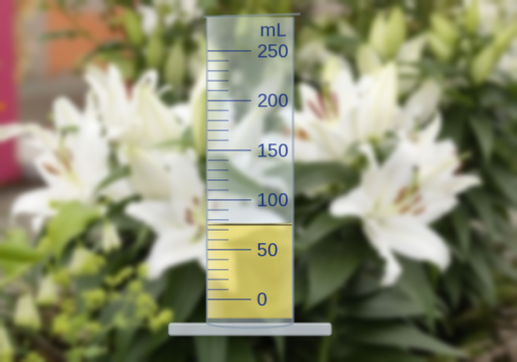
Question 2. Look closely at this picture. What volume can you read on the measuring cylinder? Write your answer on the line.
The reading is 75 mL
